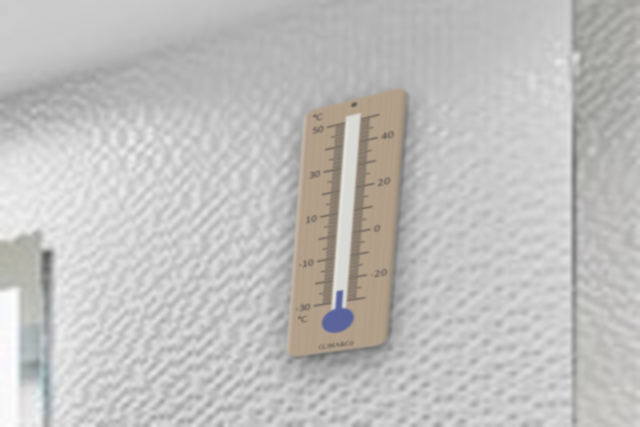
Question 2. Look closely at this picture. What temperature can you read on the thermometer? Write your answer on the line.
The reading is -25 °C
